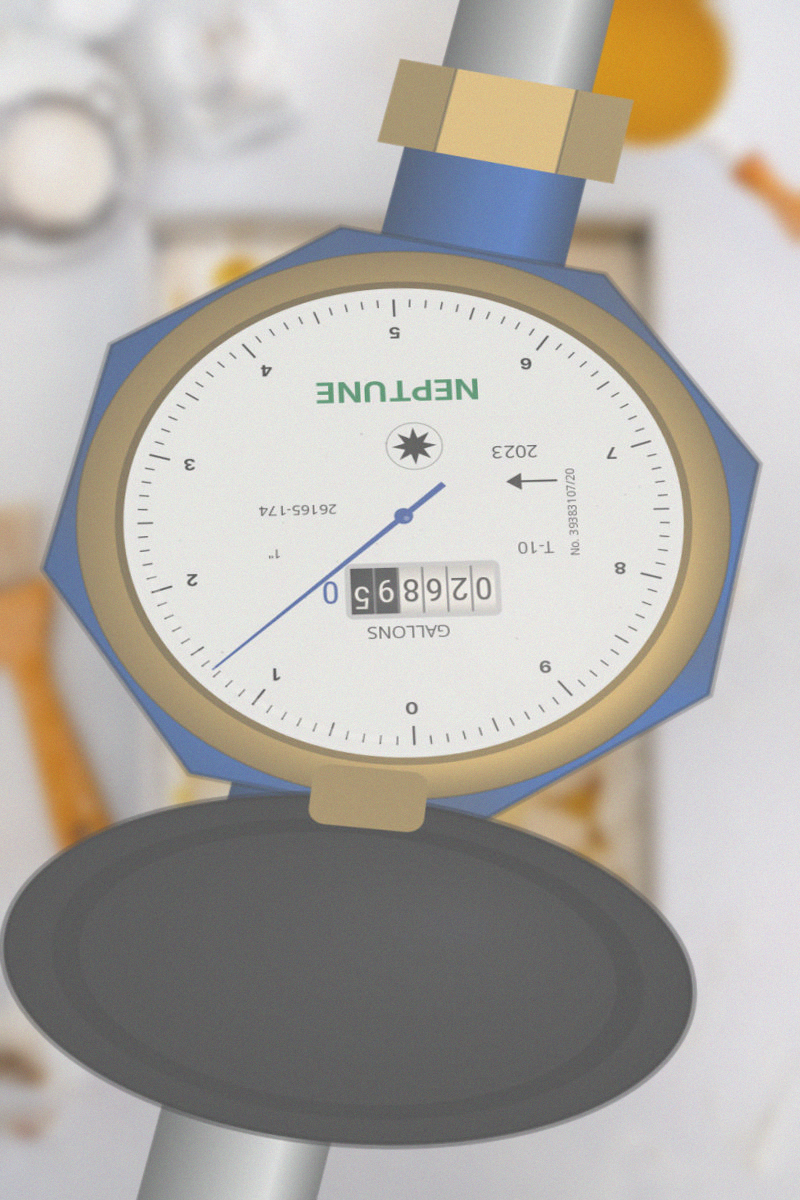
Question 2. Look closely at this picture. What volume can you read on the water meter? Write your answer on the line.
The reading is 268951.3 gal
